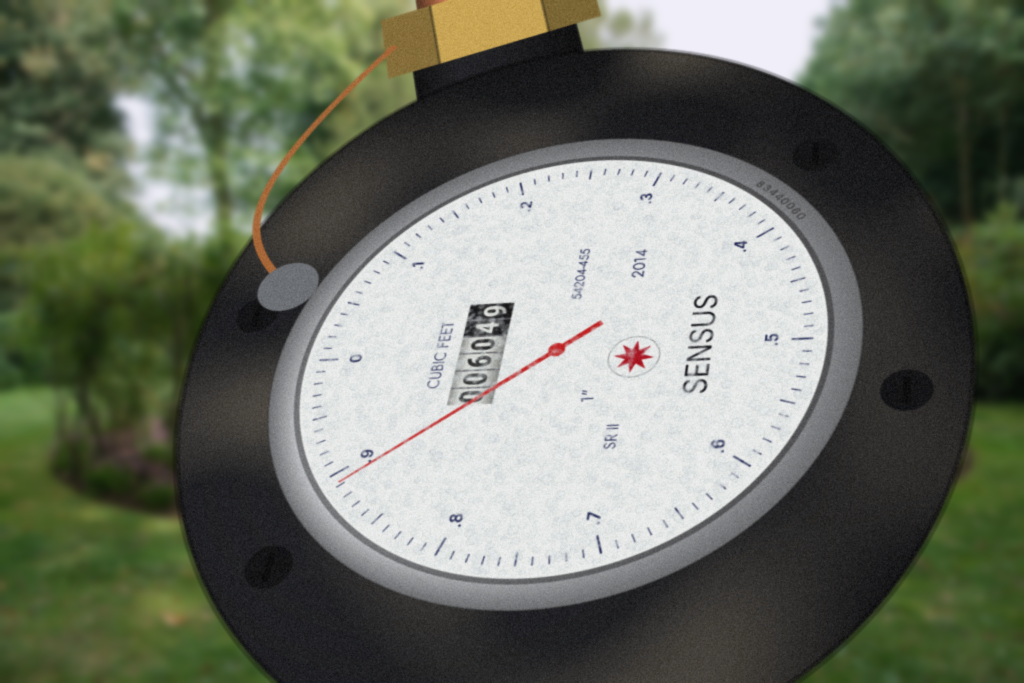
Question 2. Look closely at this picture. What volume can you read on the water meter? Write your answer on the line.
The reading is 6048.89 ft³
